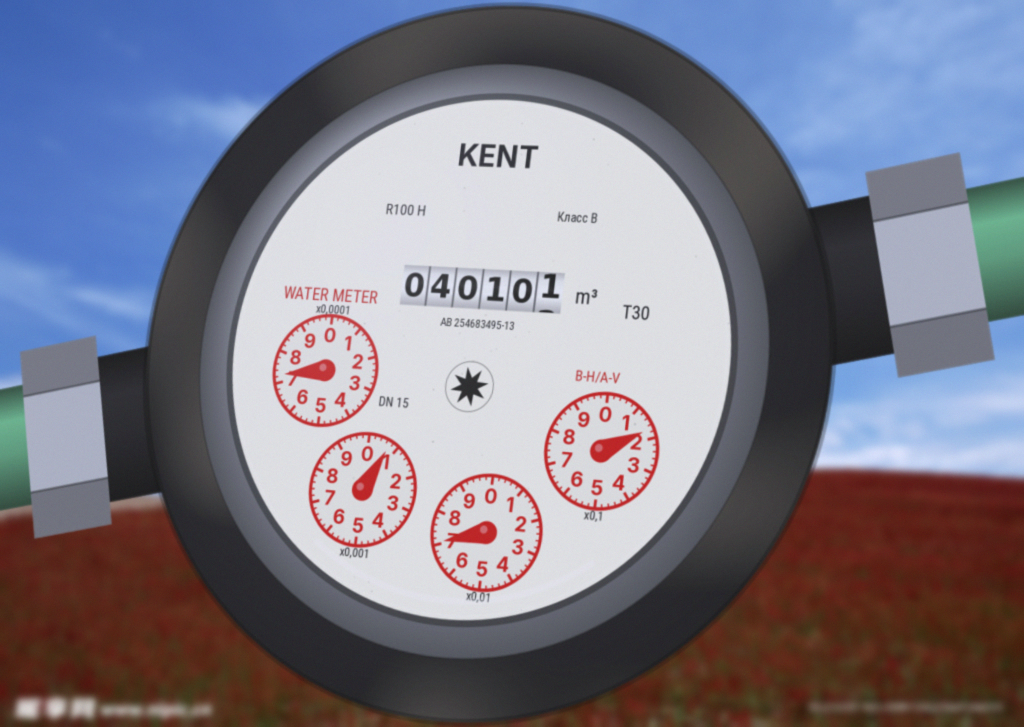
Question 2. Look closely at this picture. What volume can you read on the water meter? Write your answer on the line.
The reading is 40101.1707 m³
